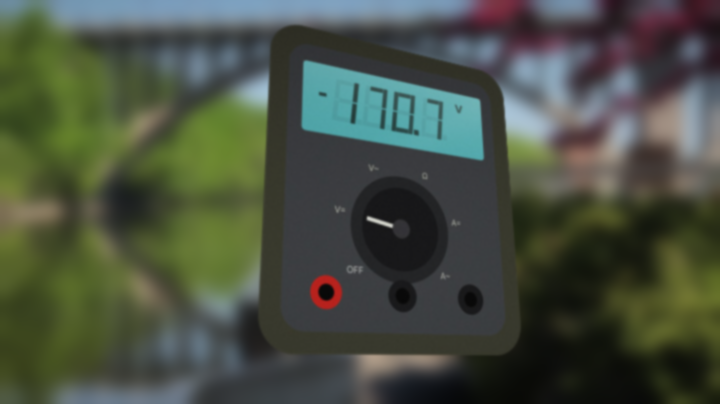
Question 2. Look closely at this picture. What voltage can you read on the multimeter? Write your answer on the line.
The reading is -170.7 V
